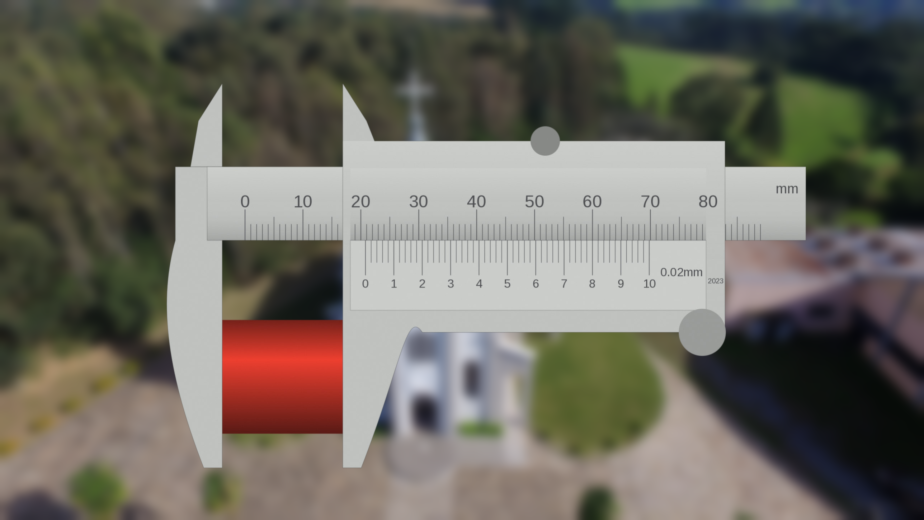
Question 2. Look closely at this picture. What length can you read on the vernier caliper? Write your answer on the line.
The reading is 20.8 mm
